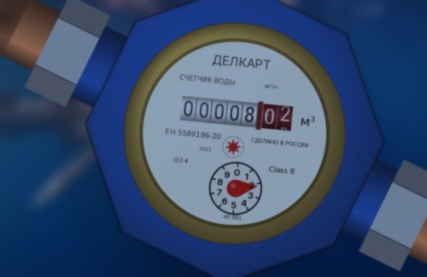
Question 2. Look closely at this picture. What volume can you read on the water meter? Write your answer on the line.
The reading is 8.022 m³
